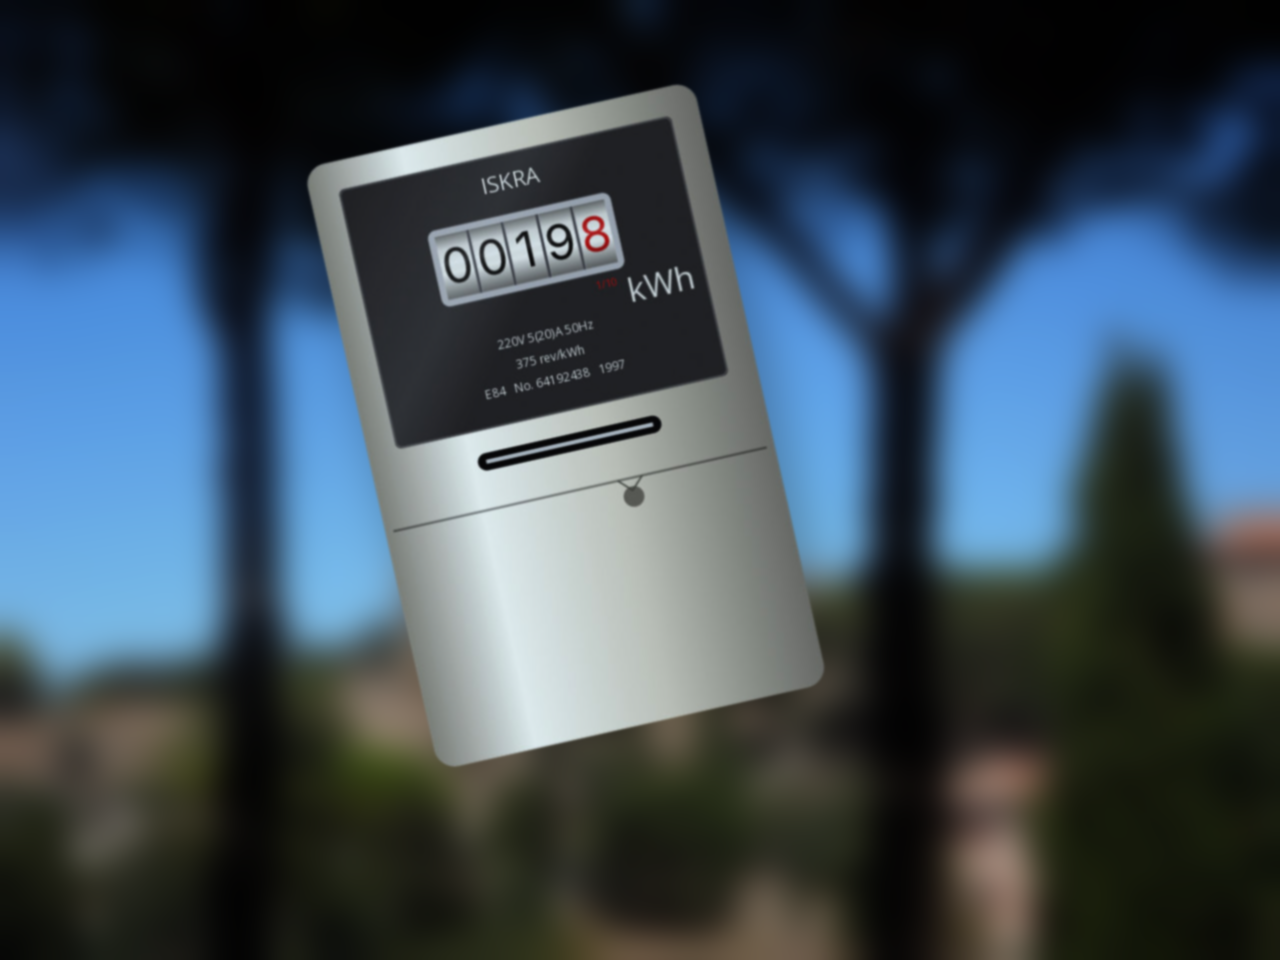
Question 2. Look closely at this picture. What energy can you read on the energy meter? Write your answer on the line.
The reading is 19.8 kWh
